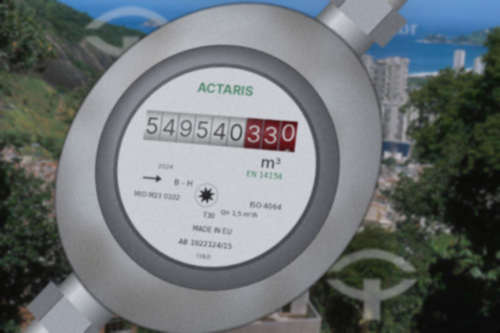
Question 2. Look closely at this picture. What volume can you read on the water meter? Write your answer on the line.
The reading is 549540.330 m³
